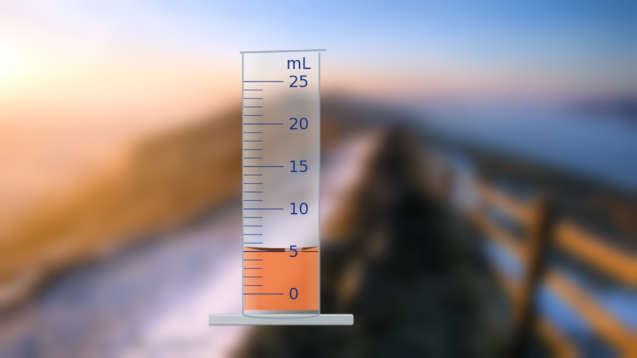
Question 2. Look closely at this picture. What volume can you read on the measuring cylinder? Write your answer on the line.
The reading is 5 mL
